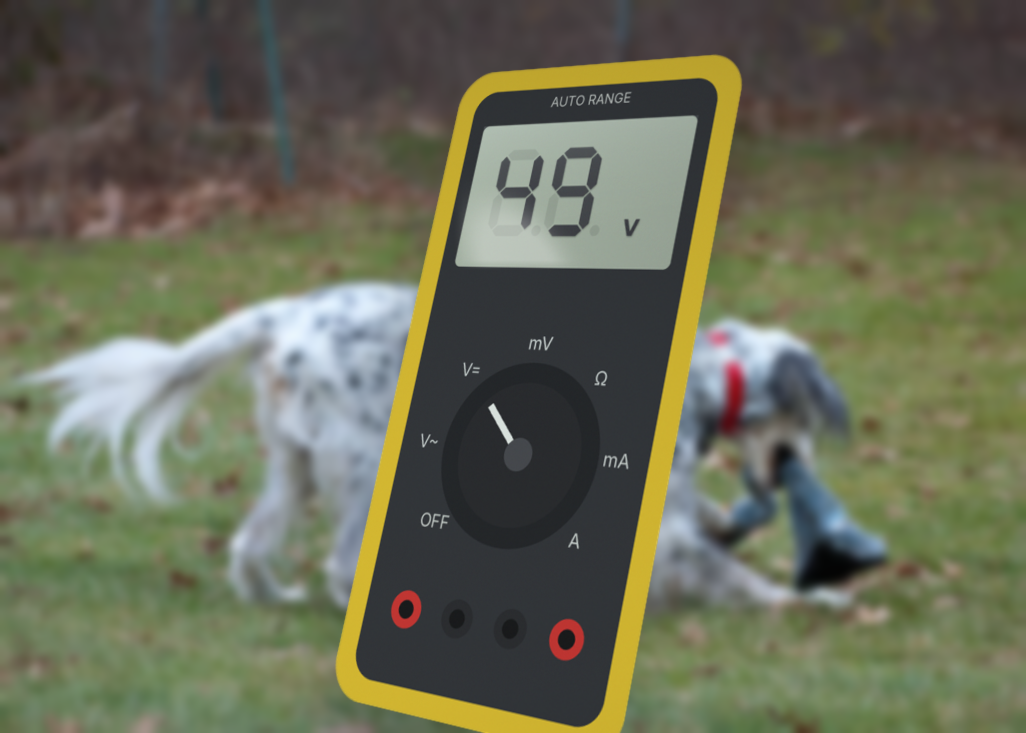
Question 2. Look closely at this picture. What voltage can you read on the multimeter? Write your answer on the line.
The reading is 49 V
